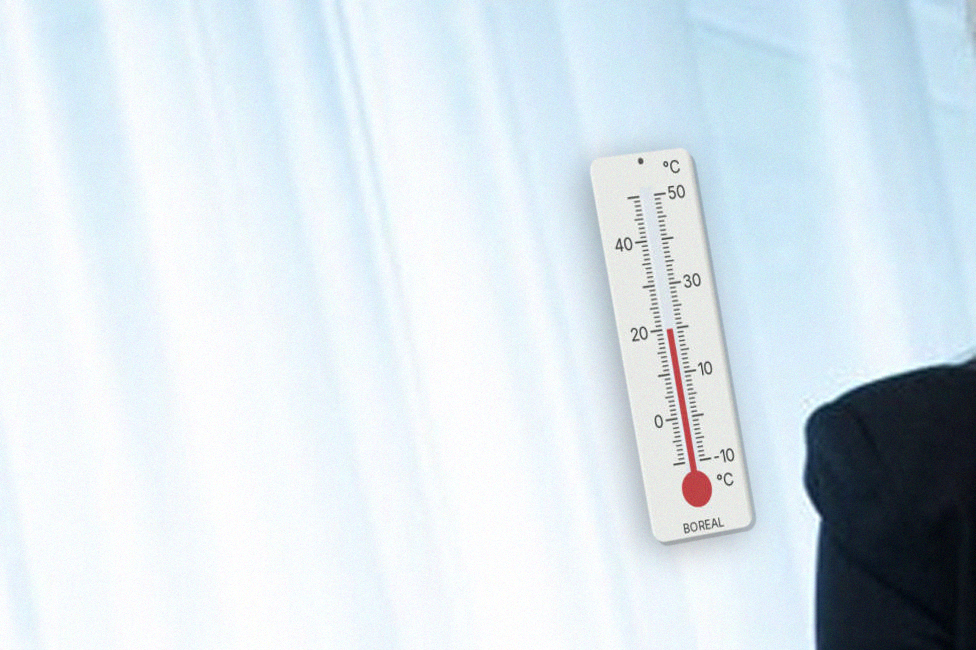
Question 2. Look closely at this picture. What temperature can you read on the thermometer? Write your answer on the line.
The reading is 20 °C
